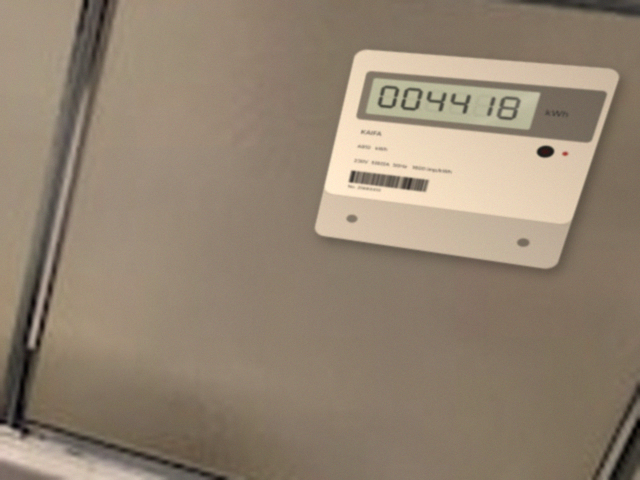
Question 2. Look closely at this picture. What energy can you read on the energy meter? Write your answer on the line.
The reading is 4418 kWh
